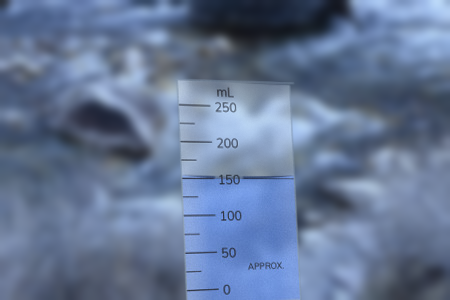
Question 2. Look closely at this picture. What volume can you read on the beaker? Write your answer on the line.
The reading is 150 mL
